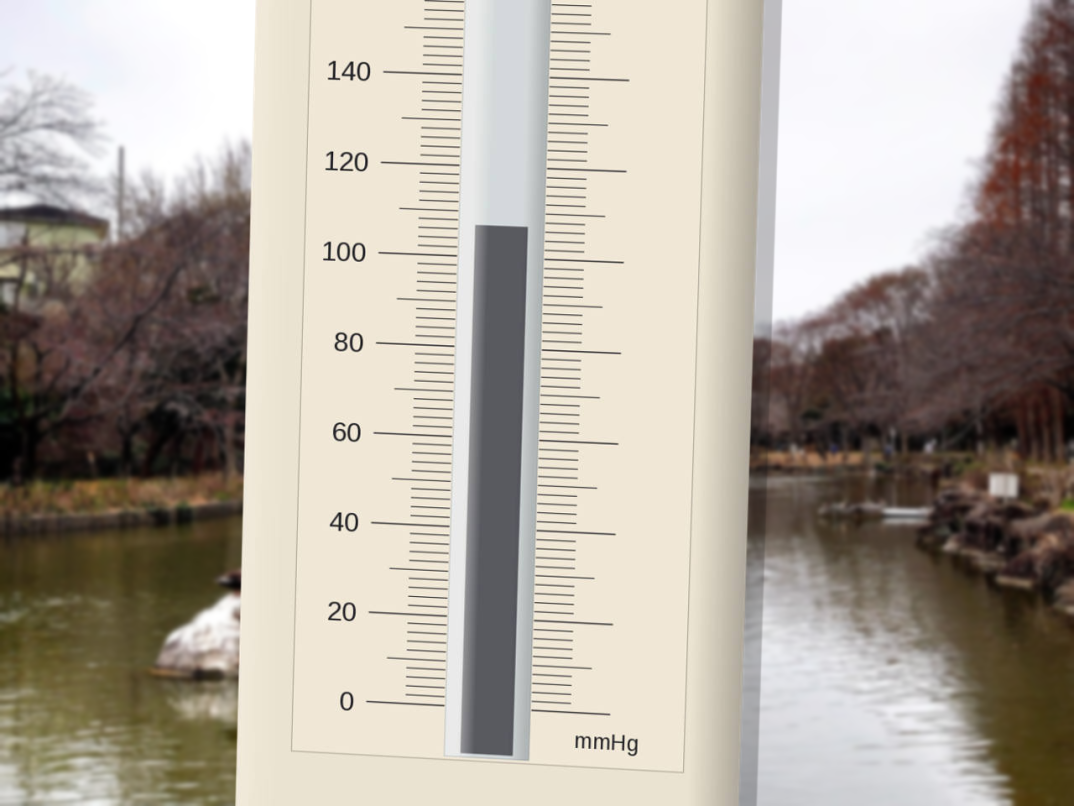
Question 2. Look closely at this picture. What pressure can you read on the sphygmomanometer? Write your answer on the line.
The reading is 107 mmHg
